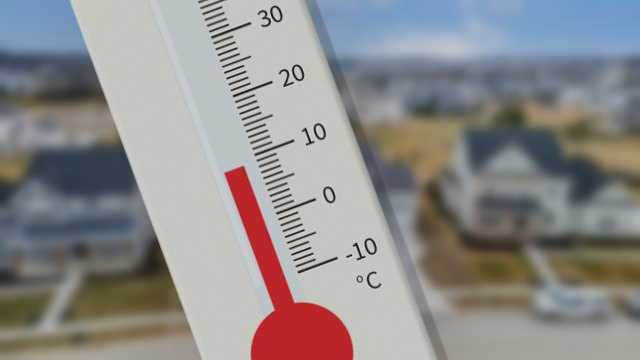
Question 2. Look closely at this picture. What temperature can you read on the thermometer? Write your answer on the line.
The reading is 9 °C
